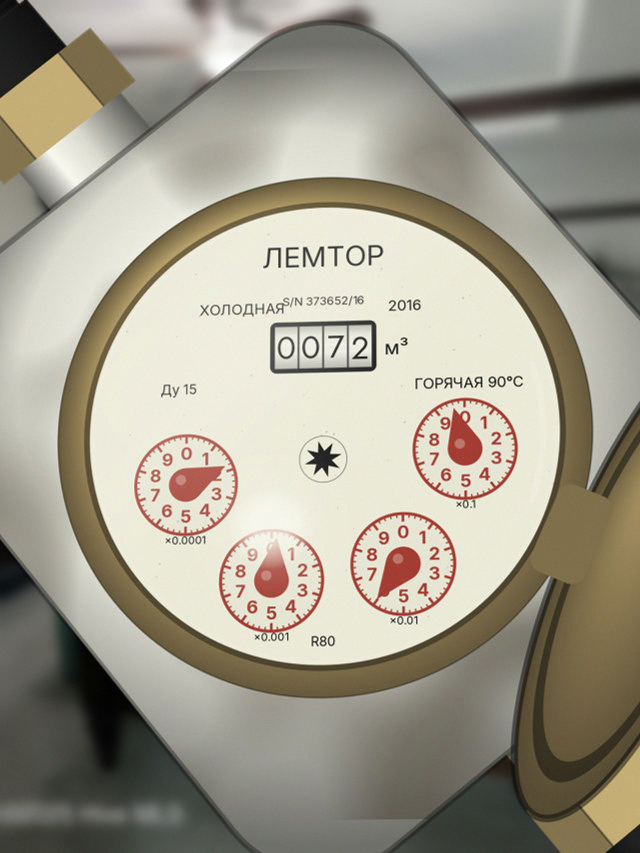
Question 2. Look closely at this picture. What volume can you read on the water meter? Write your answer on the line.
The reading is 71.9601 m³
